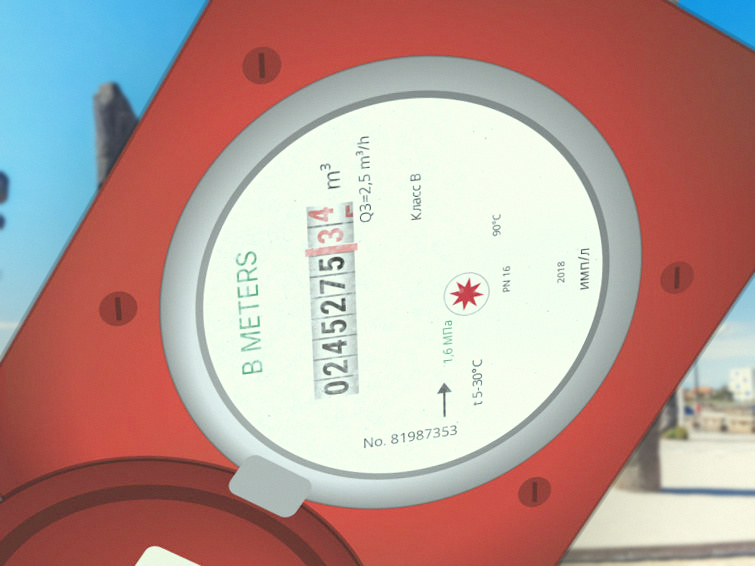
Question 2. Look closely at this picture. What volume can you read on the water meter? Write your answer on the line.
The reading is 245275.34 m³
